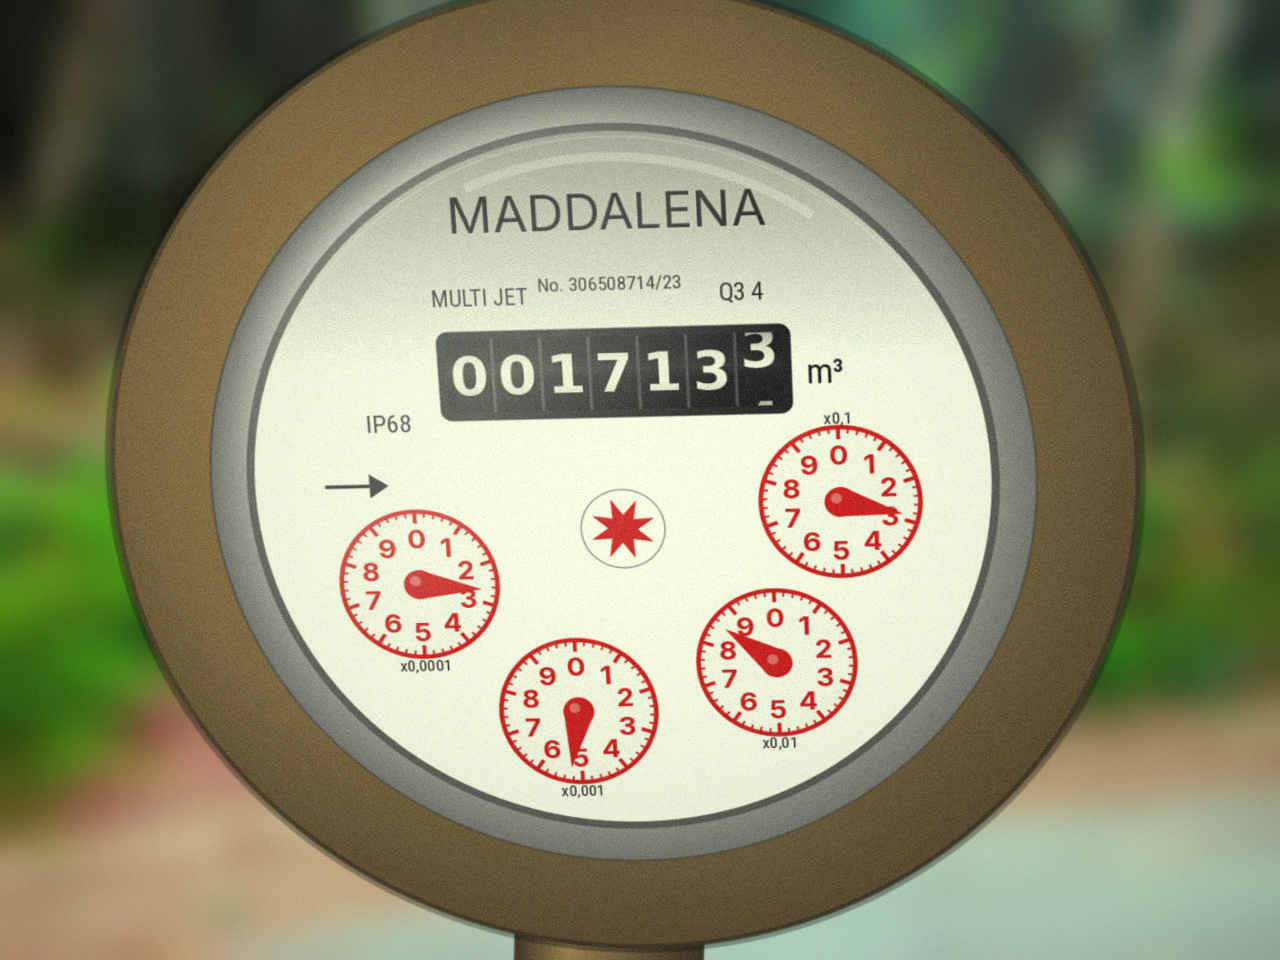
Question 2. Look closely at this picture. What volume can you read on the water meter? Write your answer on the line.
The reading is 17133.2852 m³
